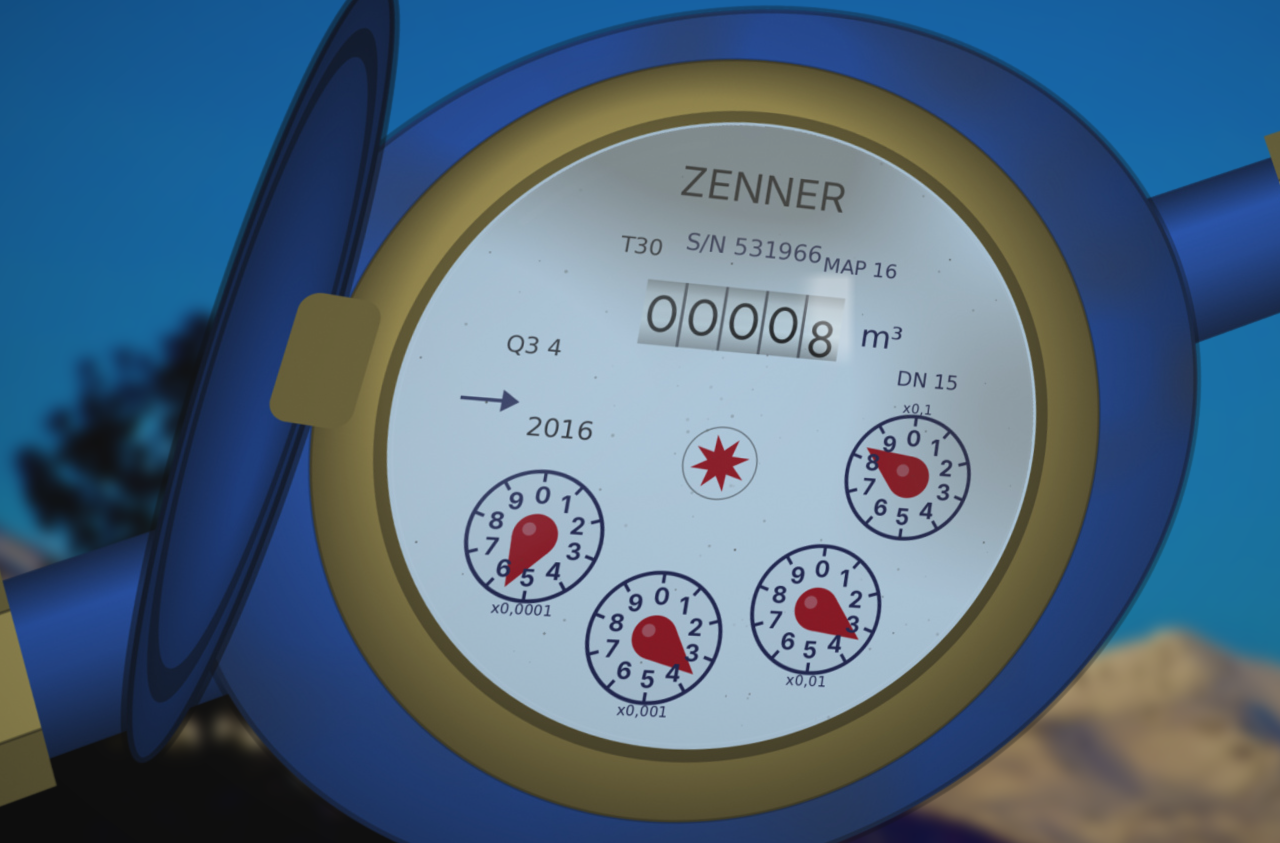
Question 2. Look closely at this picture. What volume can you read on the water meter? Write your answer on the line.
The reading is 7.8335 m³
